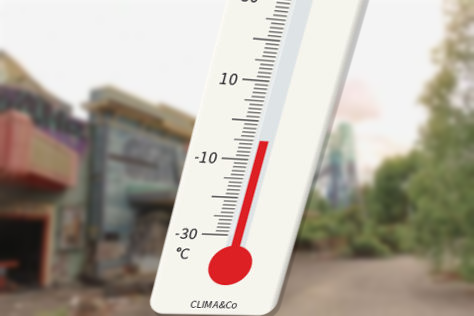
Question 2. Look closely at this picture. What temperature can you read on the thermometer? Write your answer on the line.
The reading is -5 °C
